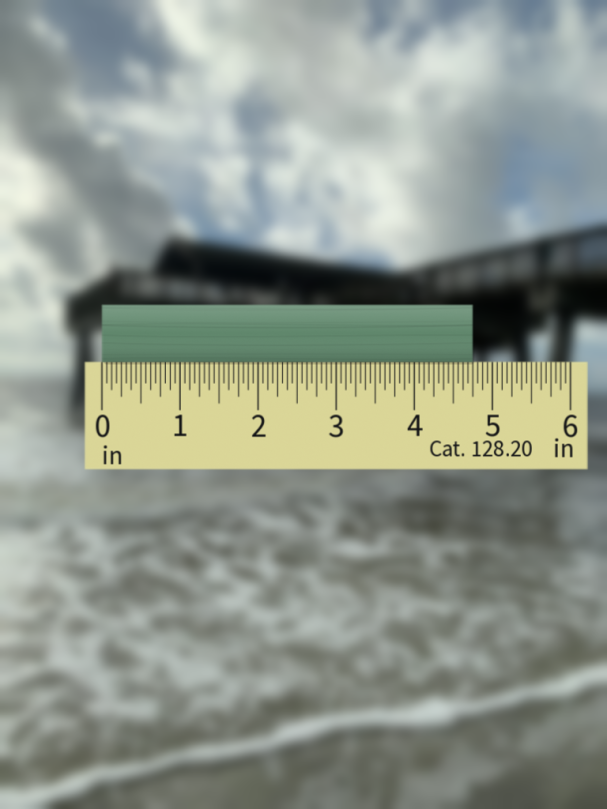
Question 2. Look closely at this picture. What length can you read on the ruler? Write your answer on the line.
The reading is 4.75 in
